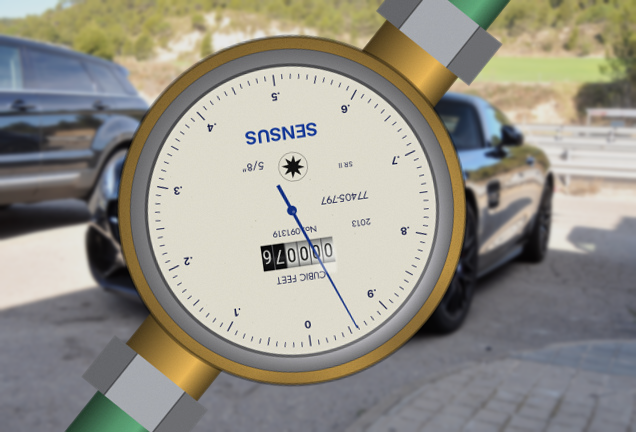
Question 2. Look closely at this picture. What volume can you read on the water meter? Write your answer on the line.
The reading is 75.94 ft³
